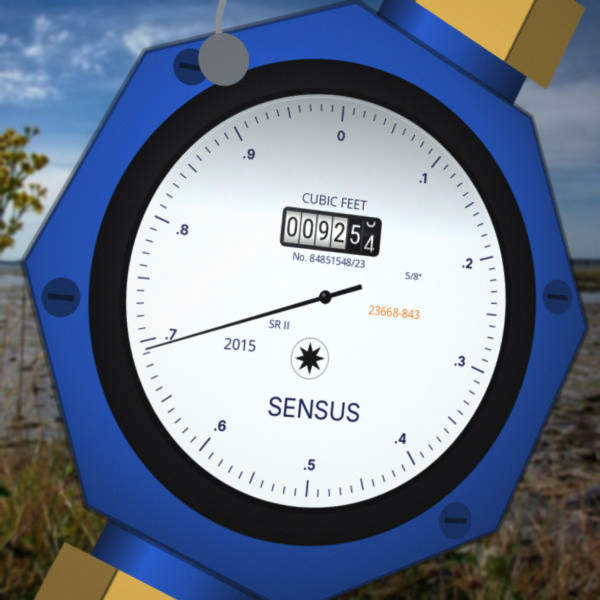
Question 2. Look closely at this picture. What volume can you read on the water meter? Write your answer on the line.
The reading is 9253.69 ft³
